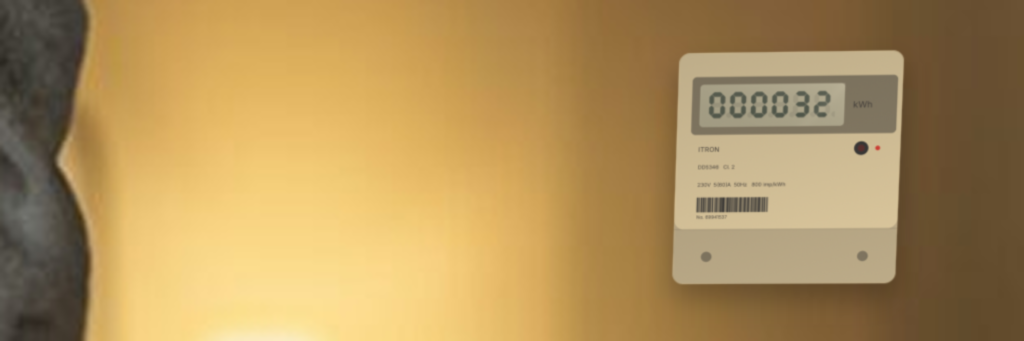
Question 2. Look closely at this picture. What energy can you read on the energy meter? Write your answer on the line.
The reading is 32 kWh
